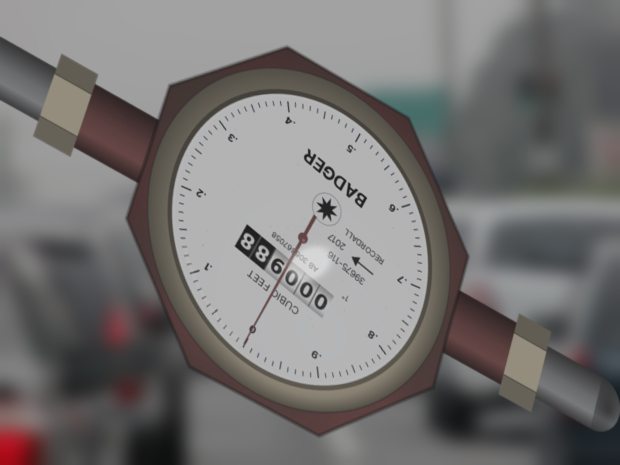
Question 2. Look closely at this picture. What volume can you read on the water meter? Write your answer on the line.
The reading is 988.00 ft³
